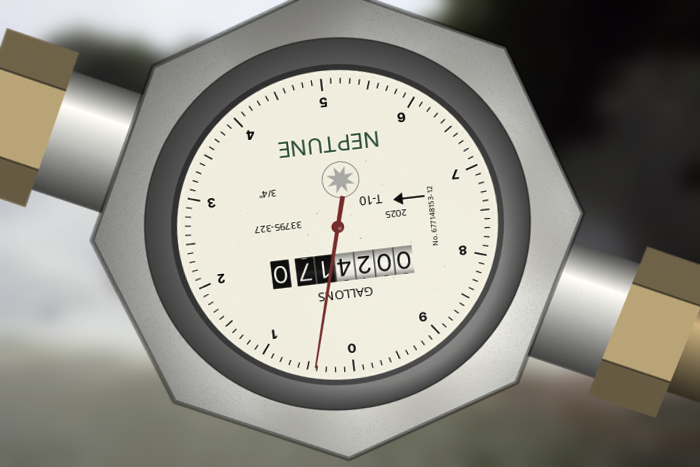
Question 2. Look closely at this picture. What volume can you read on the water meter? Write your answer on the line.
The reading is 24170.4 gal
